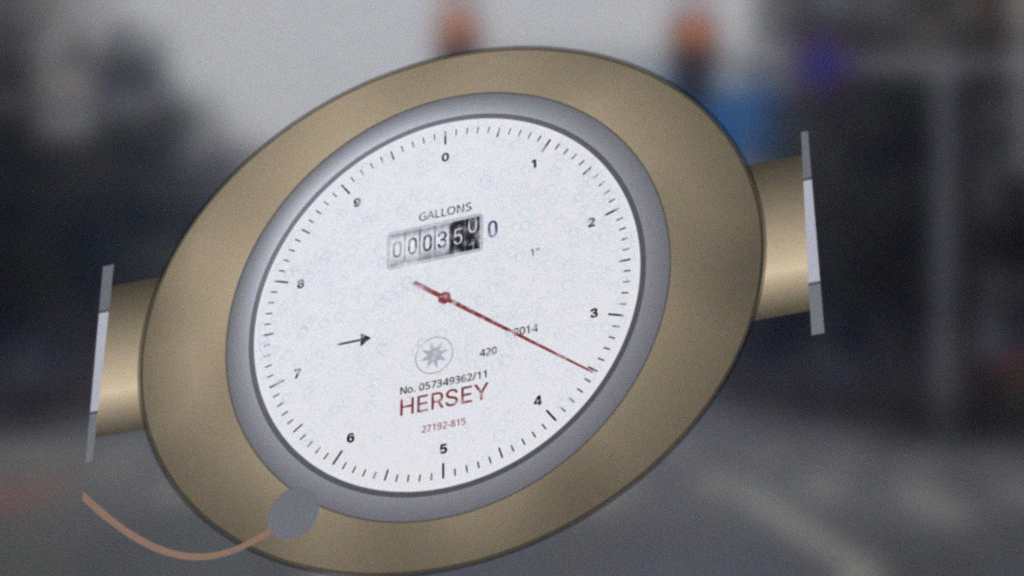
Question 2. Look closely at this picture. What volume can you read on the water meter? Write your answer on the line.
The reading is 3503.5 gal
